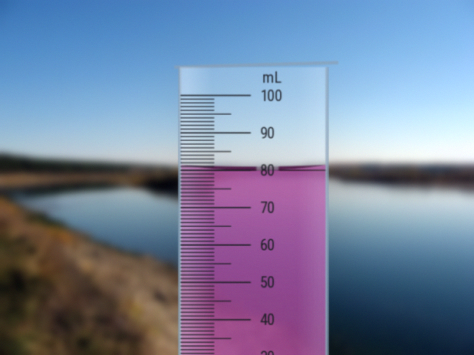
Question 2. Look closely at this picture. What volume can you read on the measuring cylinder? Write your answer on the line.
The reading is 80 mL
